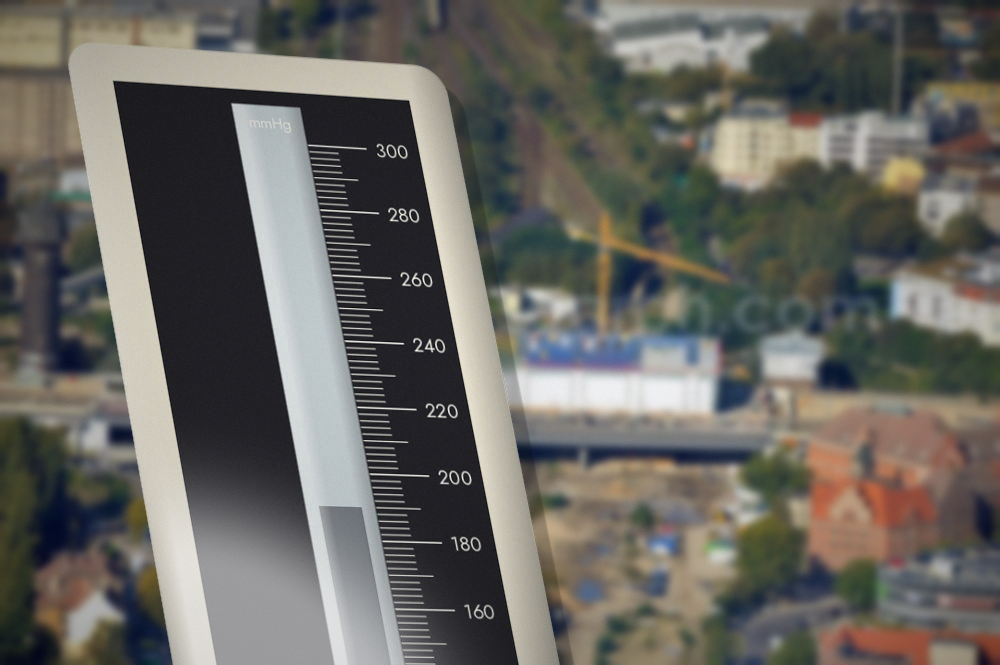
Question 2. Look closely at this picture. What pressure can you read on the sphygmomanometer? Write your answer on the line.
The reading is 190 mmHg
